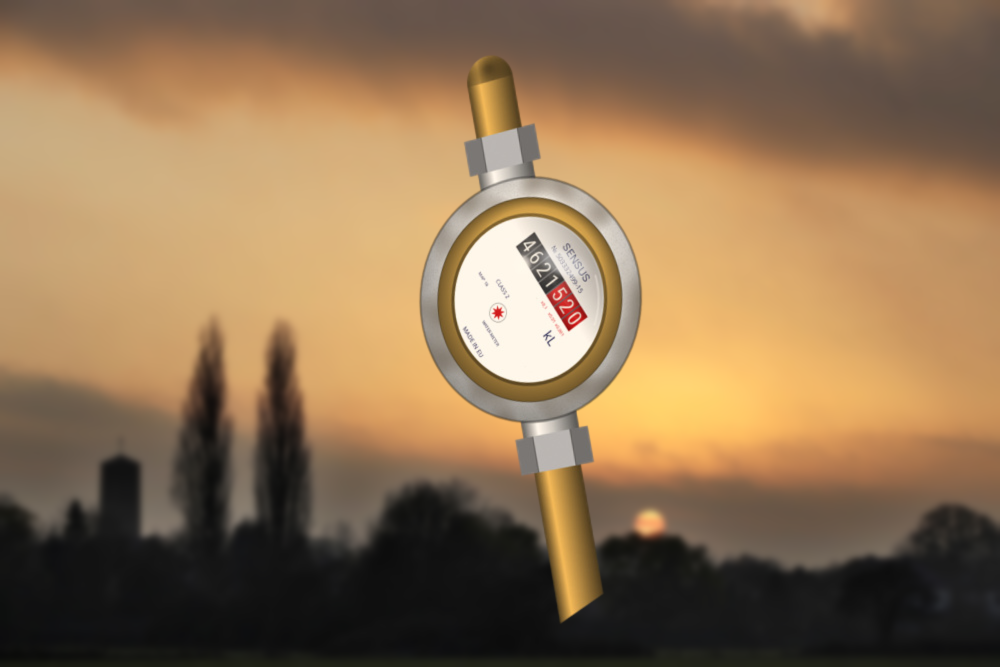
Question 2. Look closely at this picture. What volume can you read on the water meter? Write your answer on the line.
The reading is 4621.520 kL
